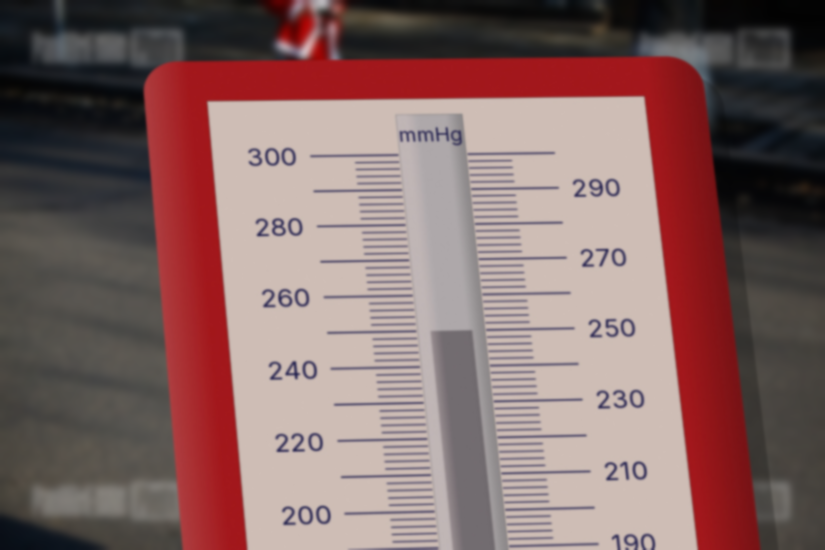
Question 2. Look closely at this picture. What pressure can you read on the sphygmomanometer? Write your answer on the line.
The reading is 250 mmHg
